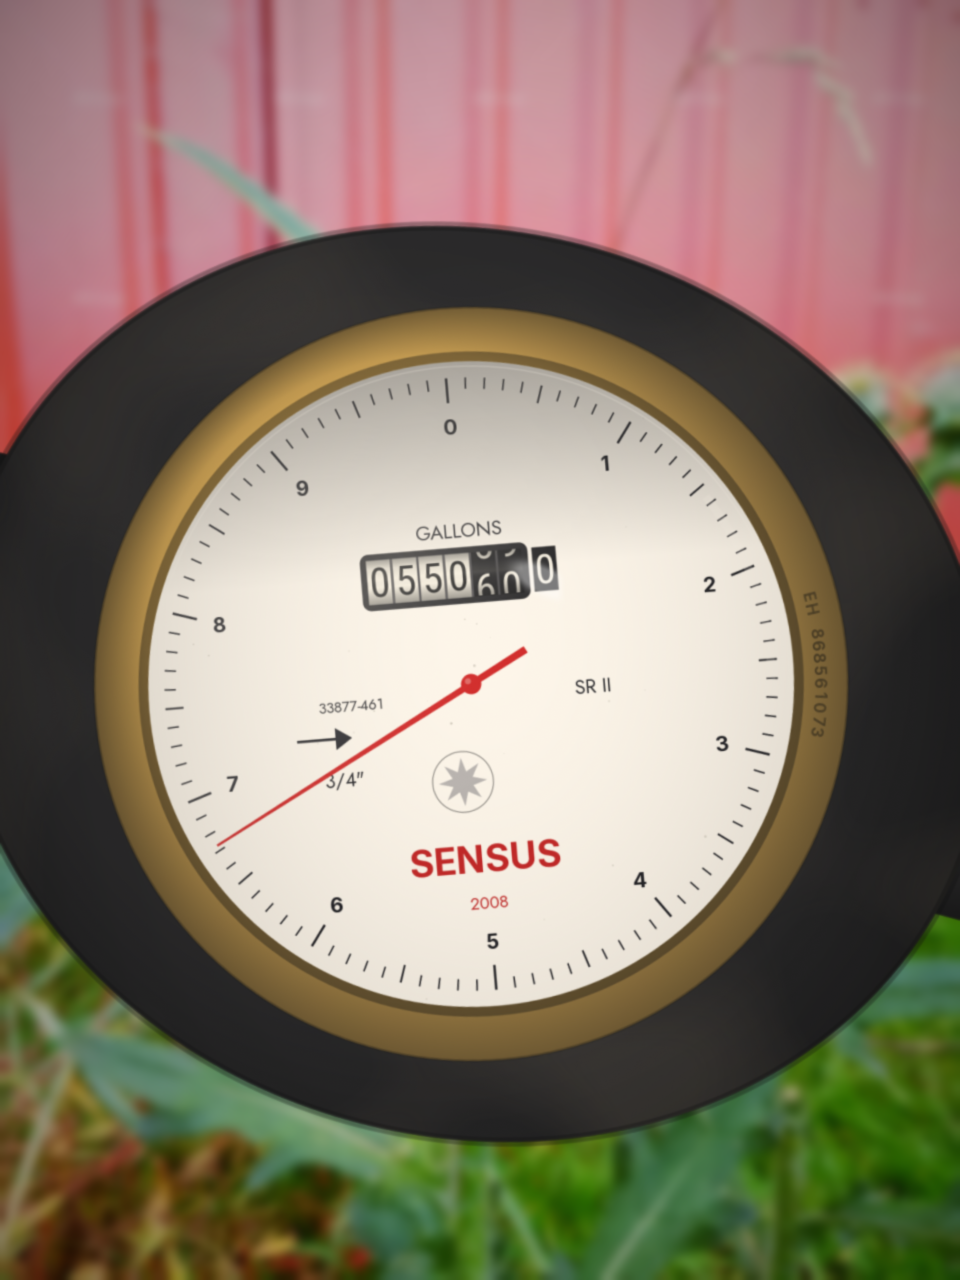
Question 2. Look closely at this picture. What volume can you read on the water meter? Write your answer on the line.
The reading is 550596.7 gal
